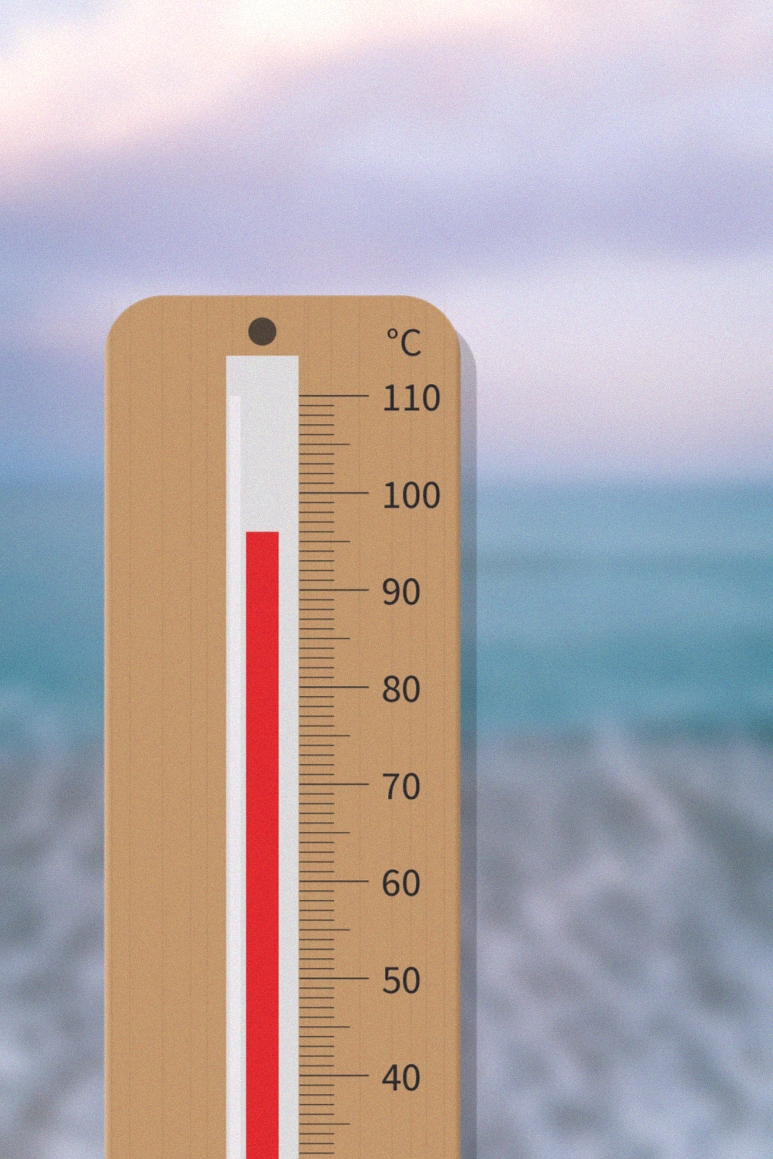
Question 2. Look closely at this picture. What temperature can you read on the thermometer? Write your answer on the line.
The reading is 96 °C
